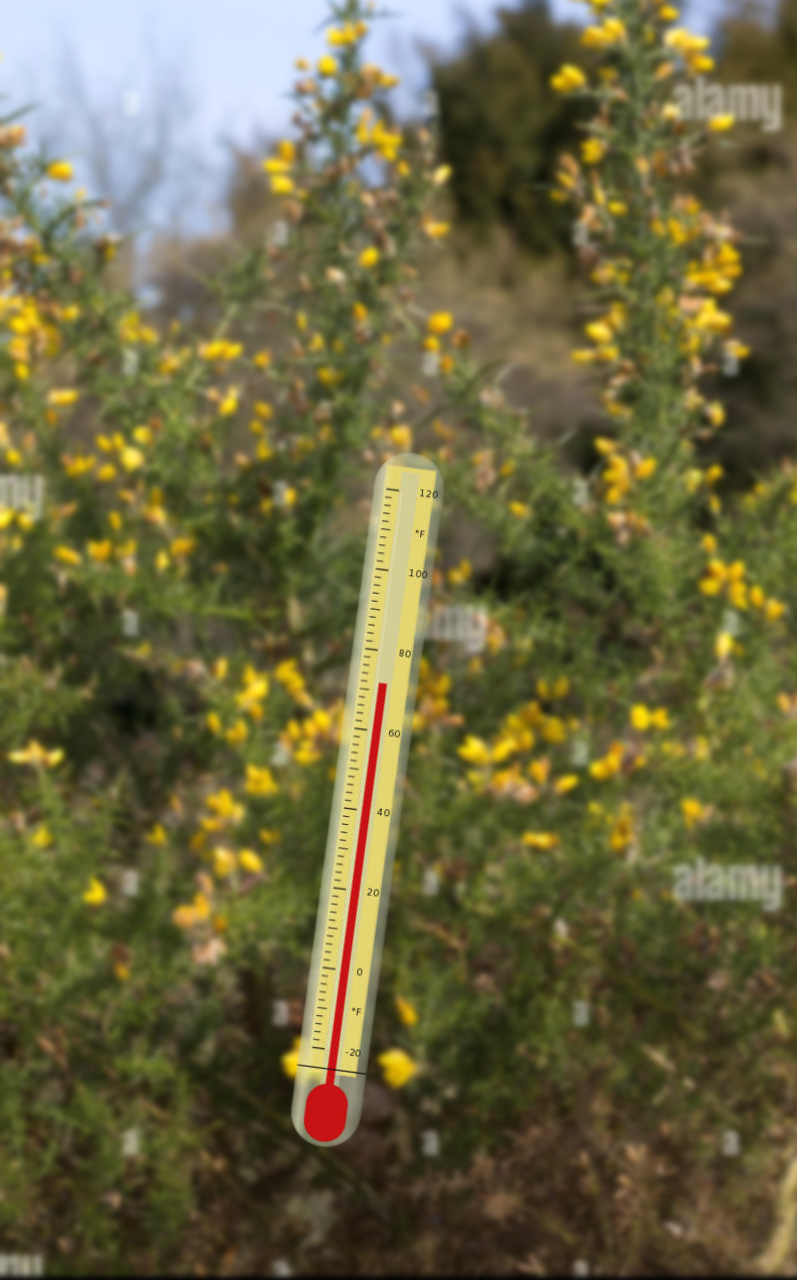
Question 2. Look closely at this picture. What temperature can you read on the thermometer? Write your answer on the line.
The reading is 72 °F
